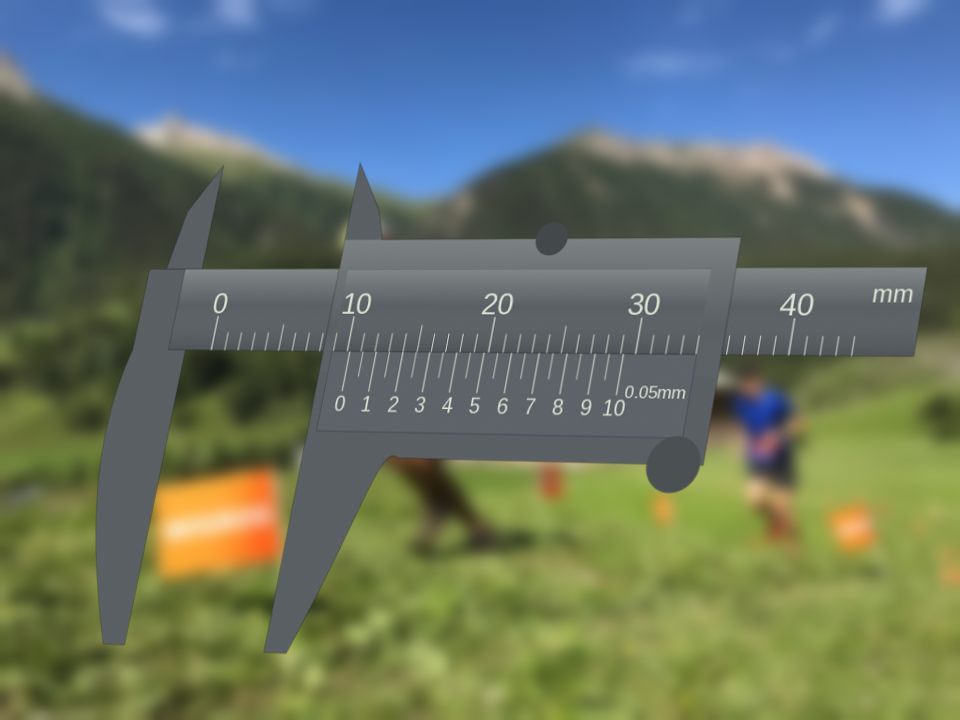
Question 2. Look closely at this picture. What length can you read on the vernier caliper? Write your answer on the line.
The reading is 10.2 mm
